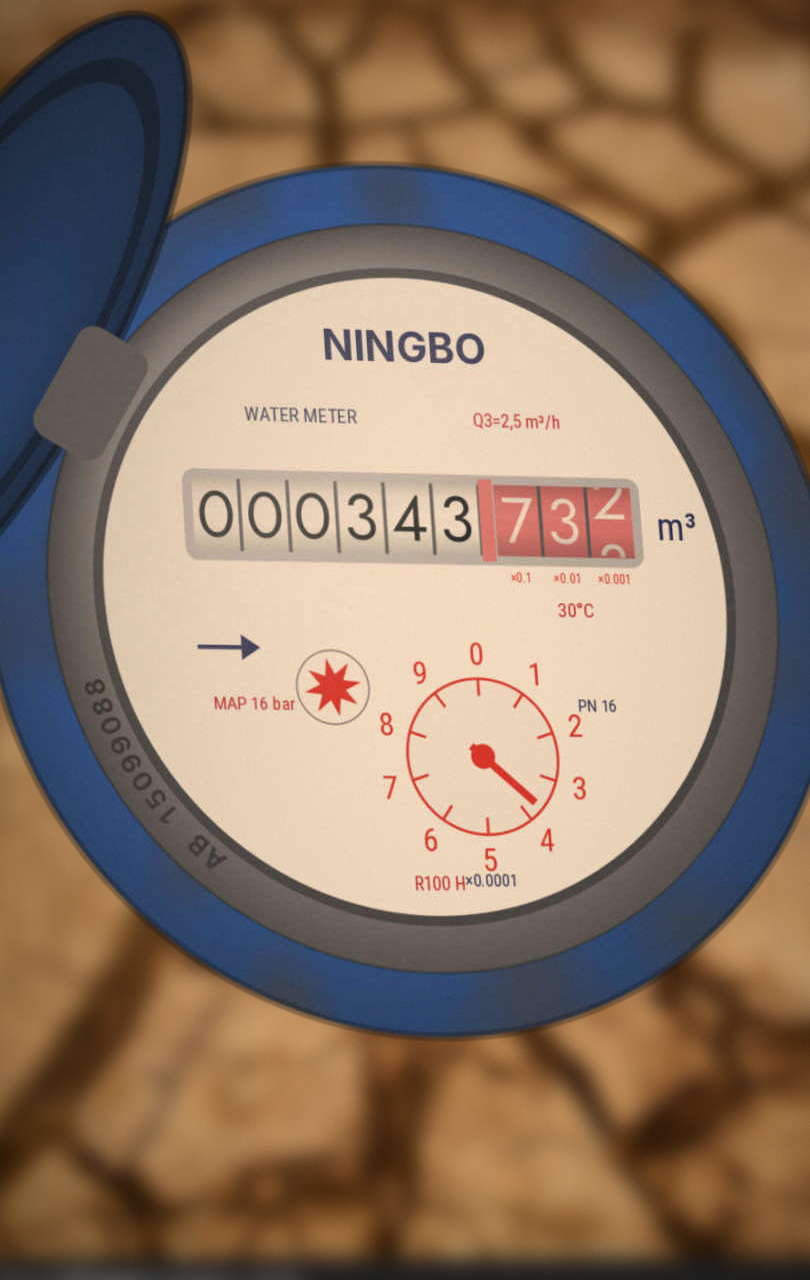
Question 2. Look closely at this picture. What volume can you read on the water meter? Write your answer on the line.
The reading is 343.7323 m³
